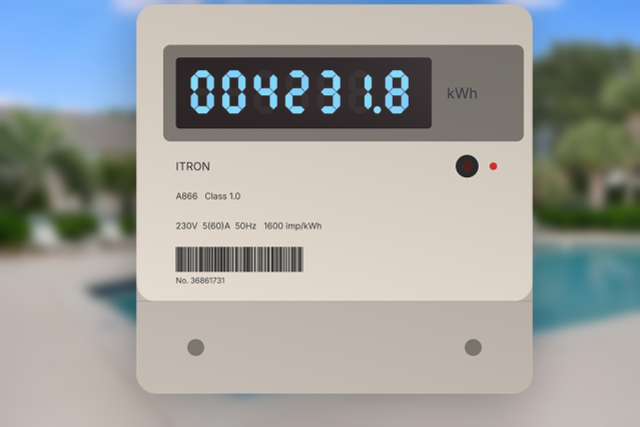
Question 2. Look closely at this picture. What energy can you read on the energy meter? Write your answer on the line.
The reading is 4231.8 kWh
